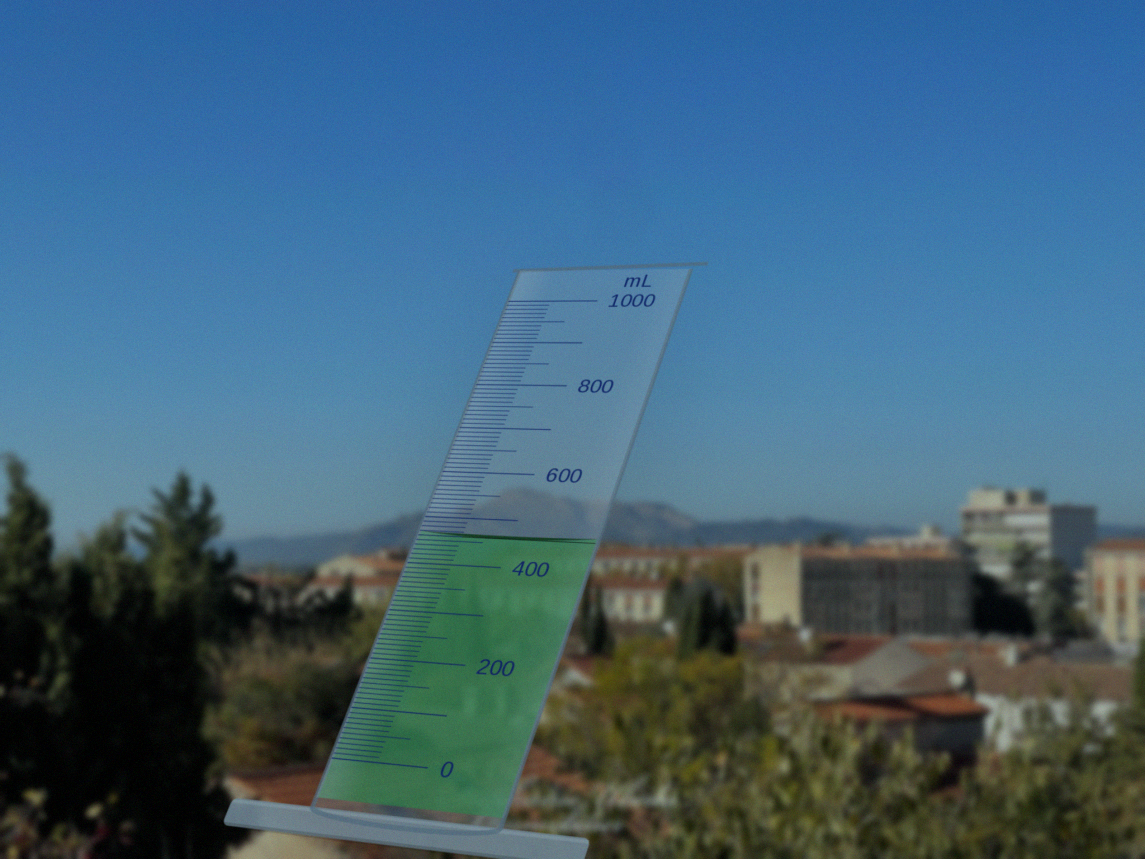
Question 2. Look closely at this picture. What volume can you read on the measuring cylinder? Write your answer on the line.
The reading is 460 mL
